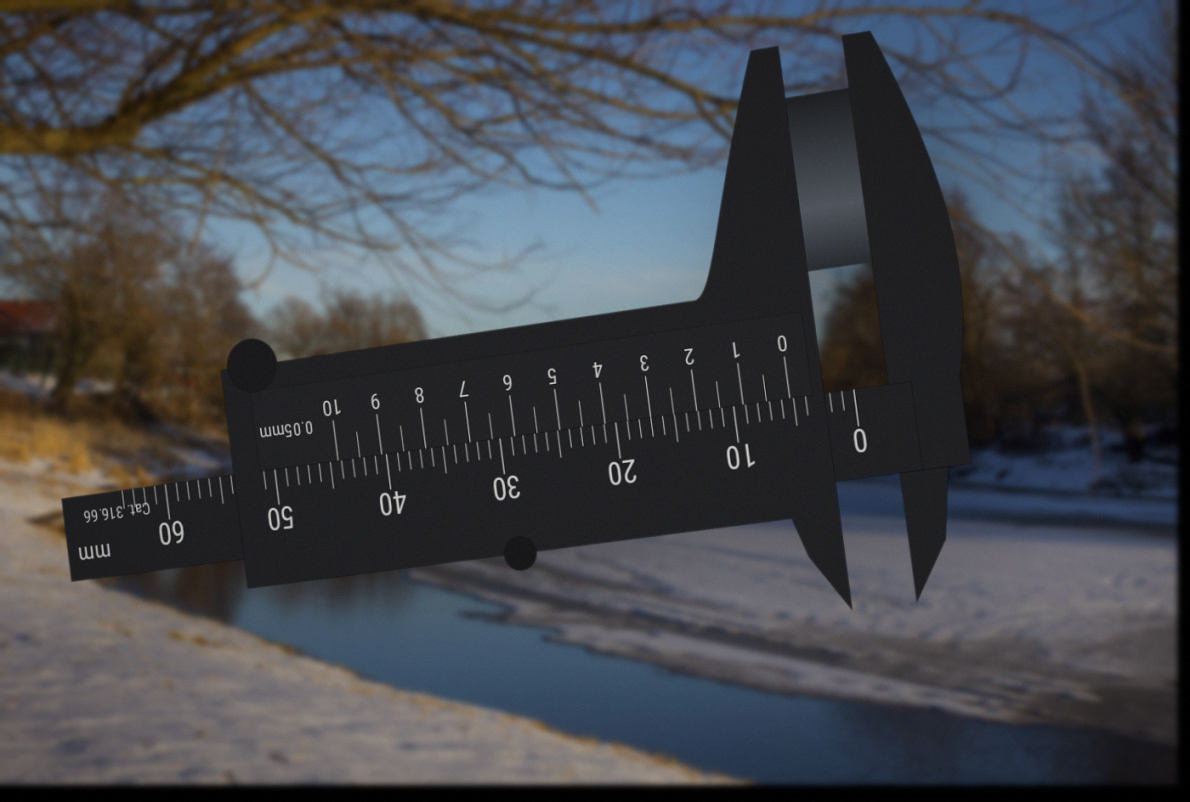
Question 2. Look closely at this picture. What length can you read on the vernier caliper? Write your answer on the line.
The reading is 5.3 mm
